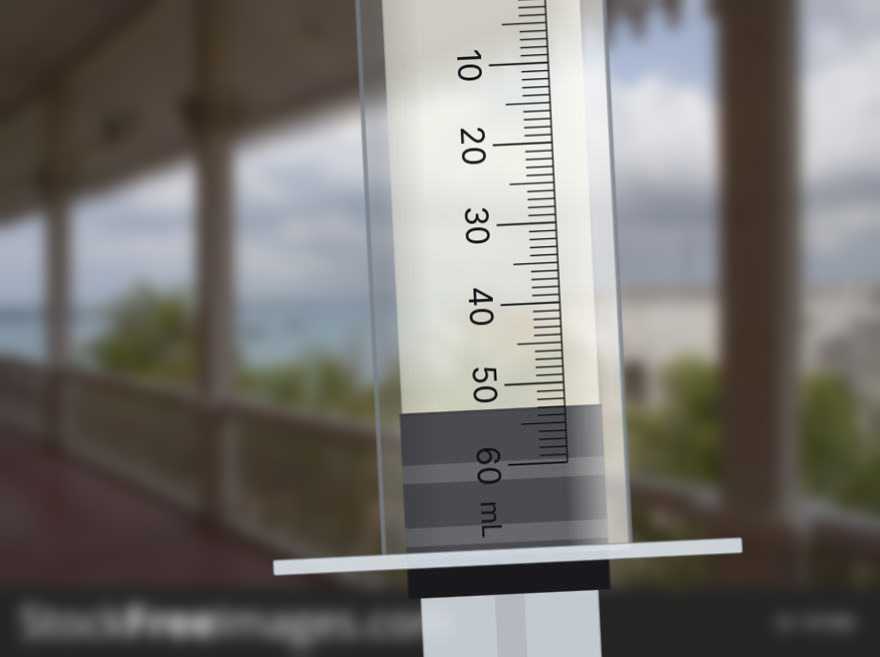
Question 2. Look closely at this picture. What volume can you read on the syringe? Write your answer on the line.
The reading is 53 mL
